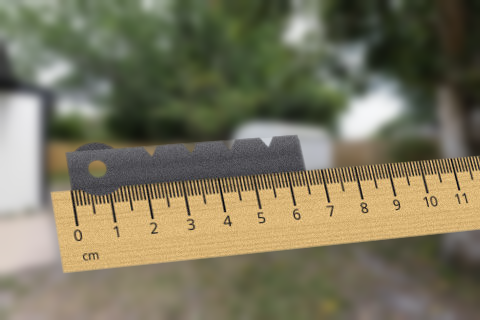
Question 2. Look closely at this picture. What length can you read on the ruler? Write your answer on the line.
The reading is 6.5 cm
